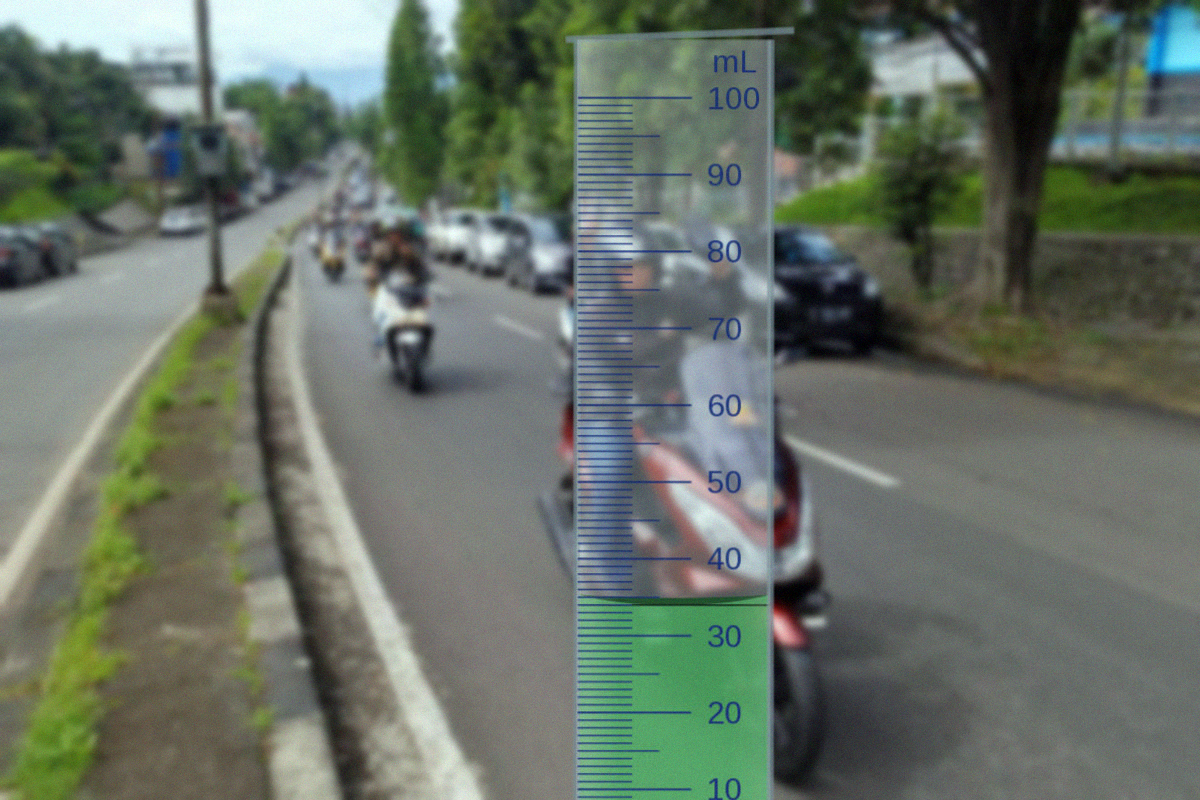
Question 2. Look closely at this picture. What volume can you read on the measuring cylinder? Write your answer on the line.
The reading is 34 mL
